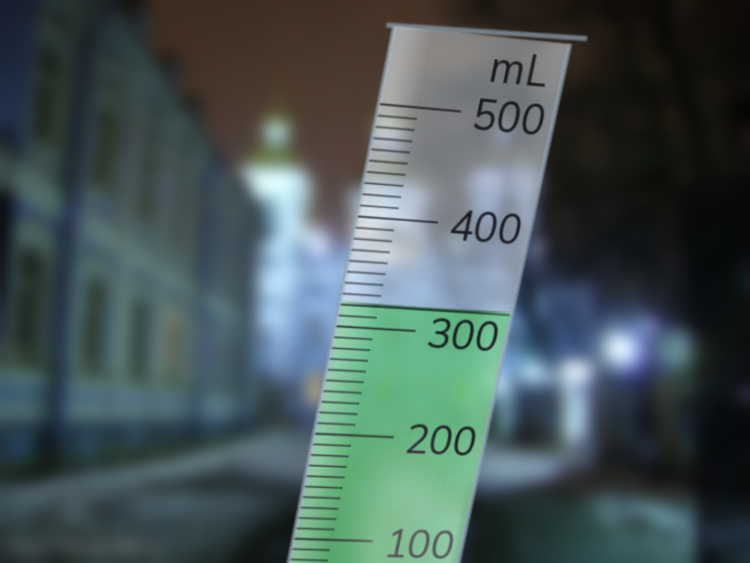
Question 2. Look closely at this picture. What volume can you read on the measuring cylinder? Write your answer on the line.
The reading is 320 mL
